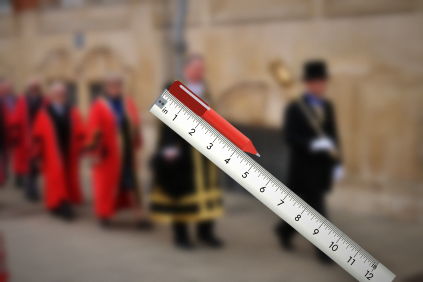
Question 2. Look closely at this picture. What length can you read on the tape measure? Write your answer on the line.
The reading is 5 in
